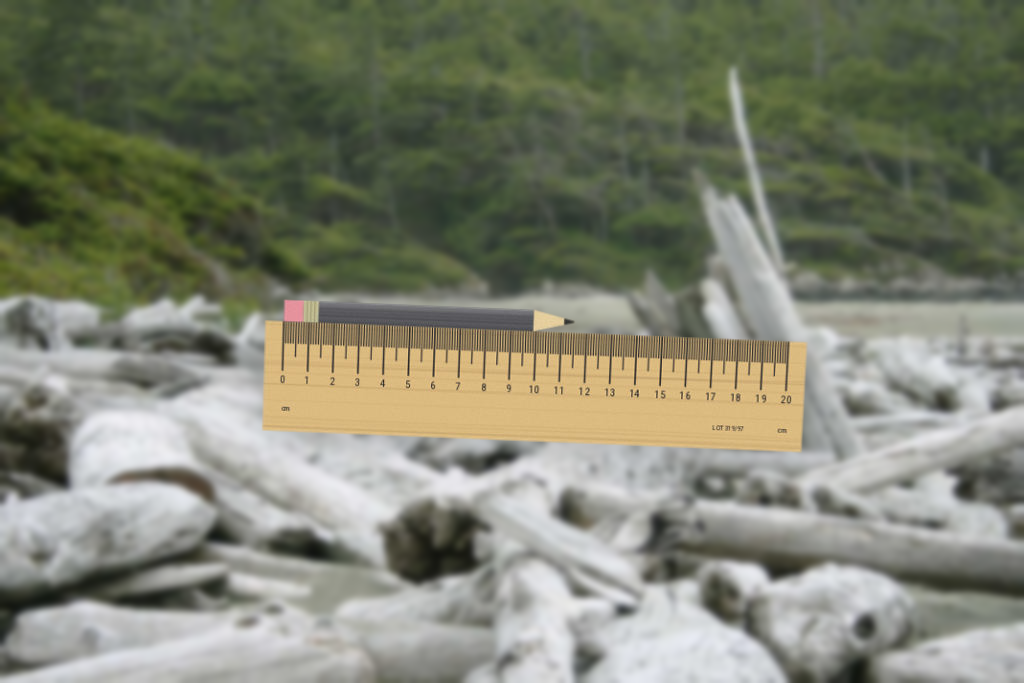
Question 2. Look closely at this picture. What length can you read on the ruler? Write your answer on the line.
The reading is 11.5 cm
